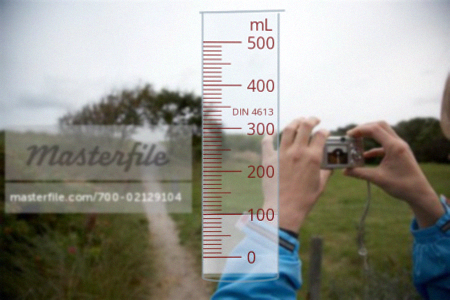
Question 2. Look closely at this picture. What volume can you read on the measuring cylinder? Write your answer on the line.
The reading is 100 mL
